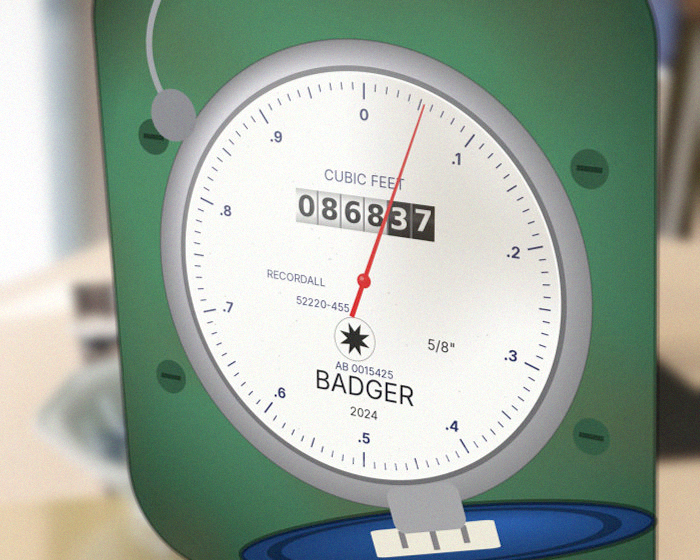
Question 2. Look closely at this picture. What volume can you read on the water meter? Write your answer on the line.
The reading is 86837.05 ft³
